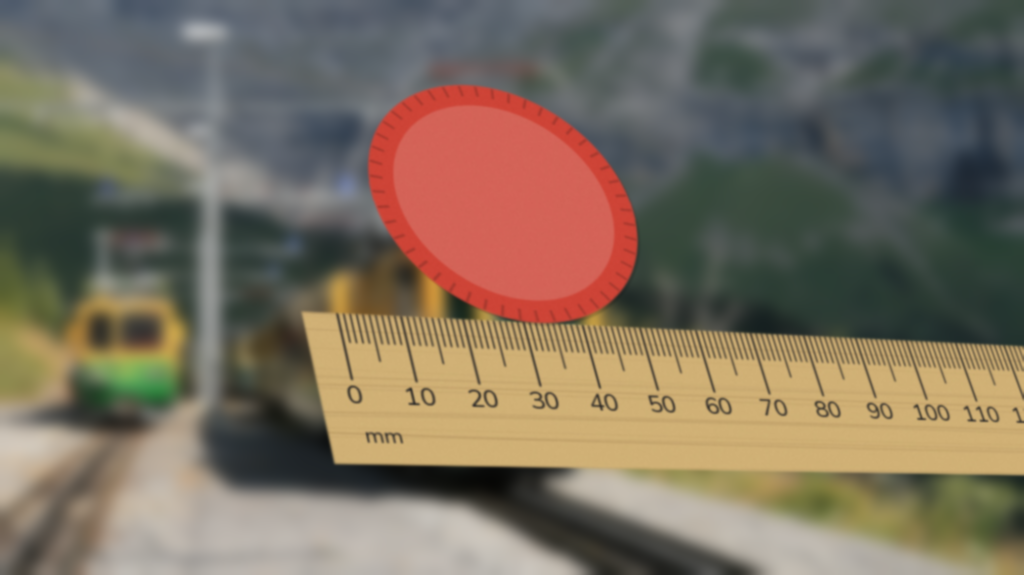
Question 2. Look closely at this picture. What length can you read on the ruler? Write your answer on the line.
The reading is 45 mm
